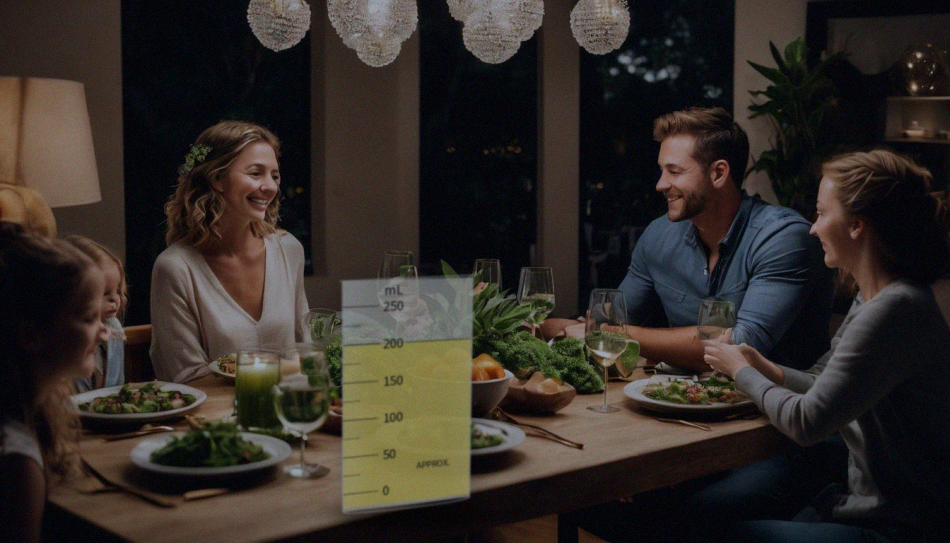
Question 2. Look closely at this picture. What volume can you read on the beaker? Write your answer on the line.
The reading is 200 mL
